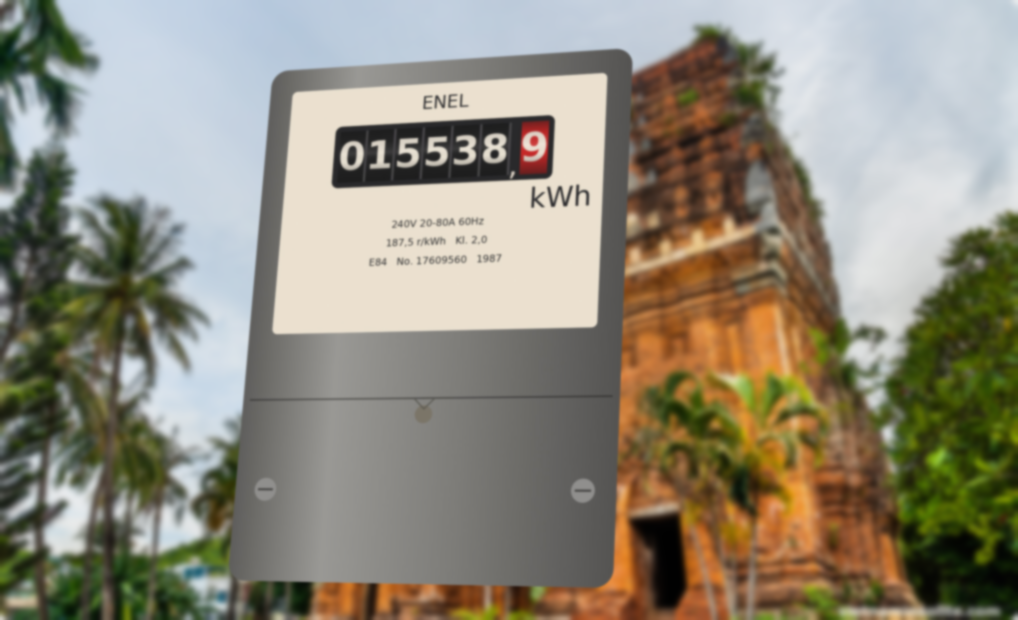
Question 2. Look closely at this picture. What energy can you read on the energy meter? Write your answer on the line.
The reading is 15538.9 kWh
